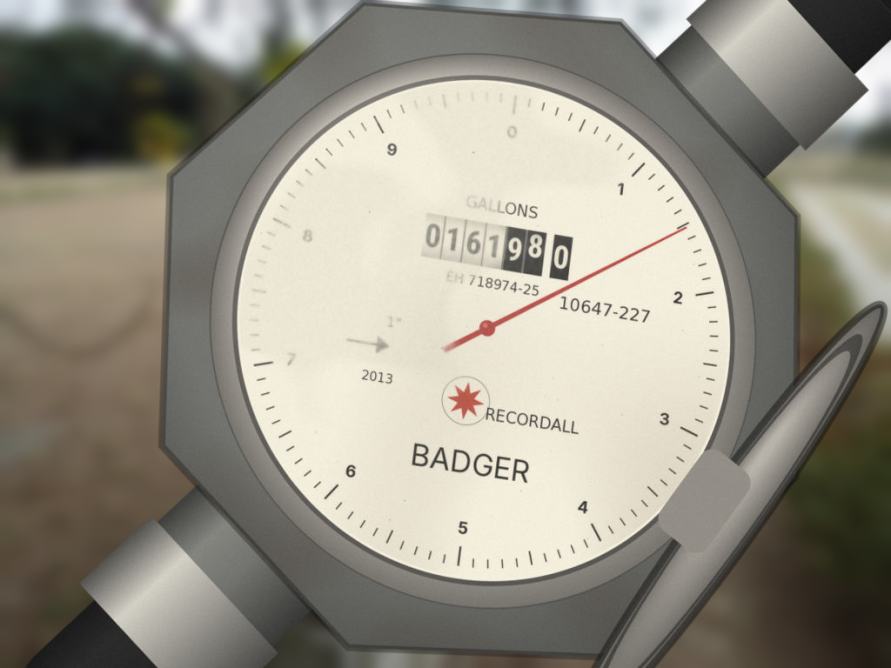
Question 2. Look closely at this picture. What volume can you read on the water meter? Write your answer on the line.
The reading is 161981.5 gal
